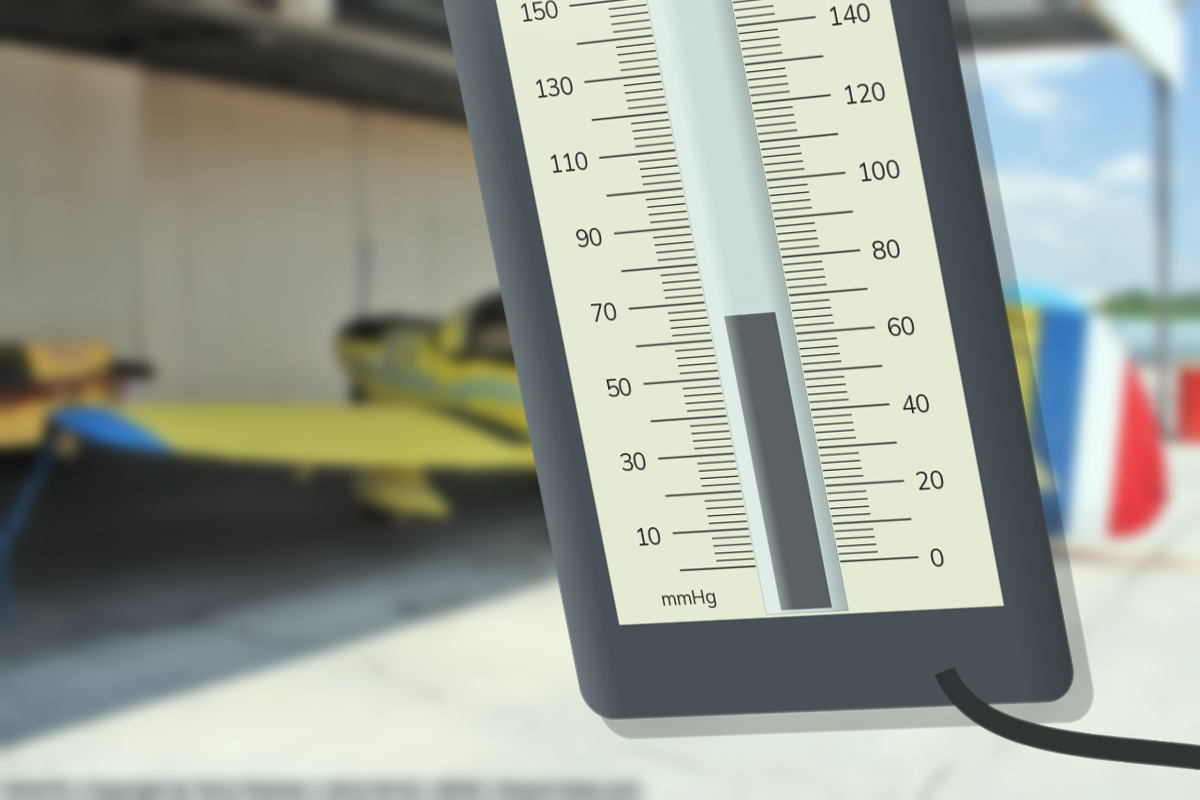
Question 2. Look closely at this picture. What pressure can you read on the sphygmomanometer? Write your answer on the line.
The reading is 66 mmHg
